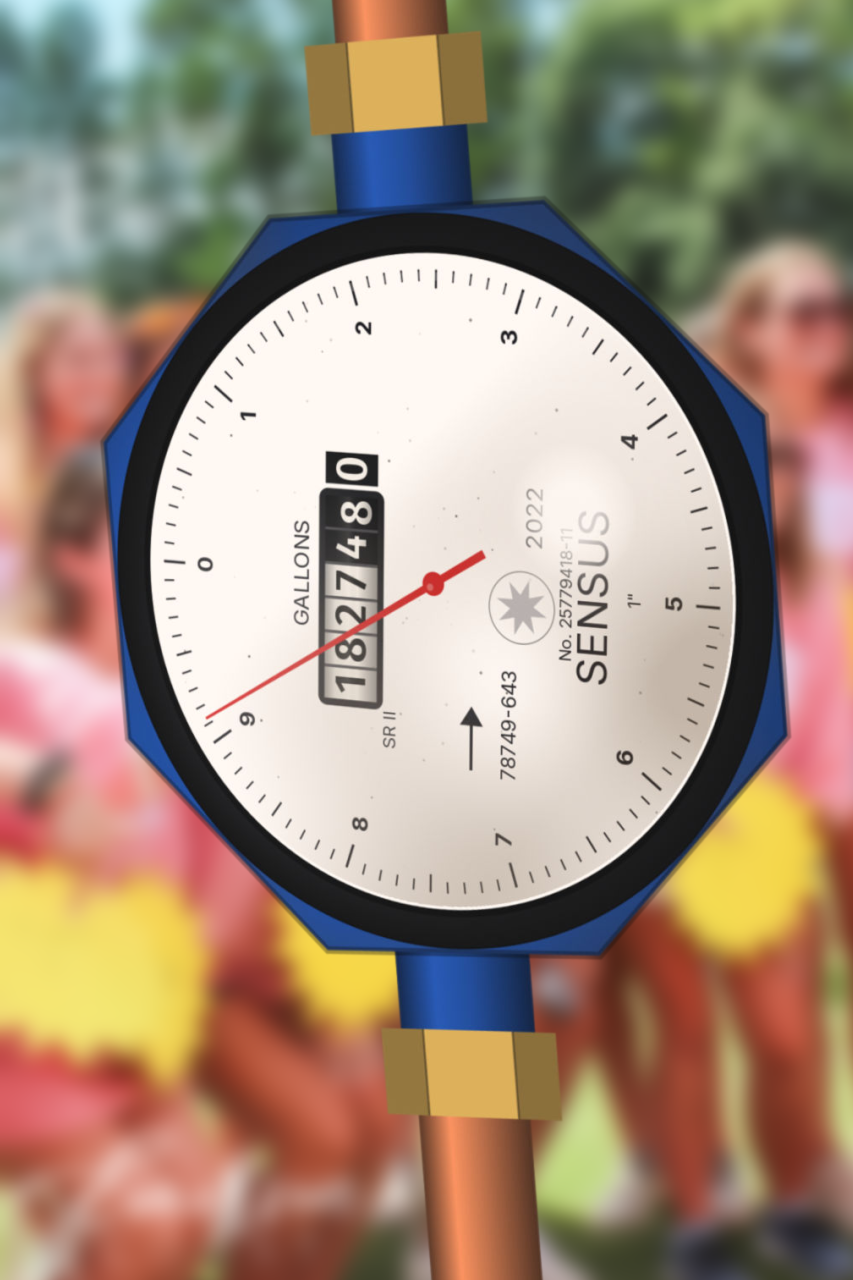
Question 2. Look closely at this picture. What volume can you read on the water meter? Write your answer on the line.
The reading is 1827479.1 gal
